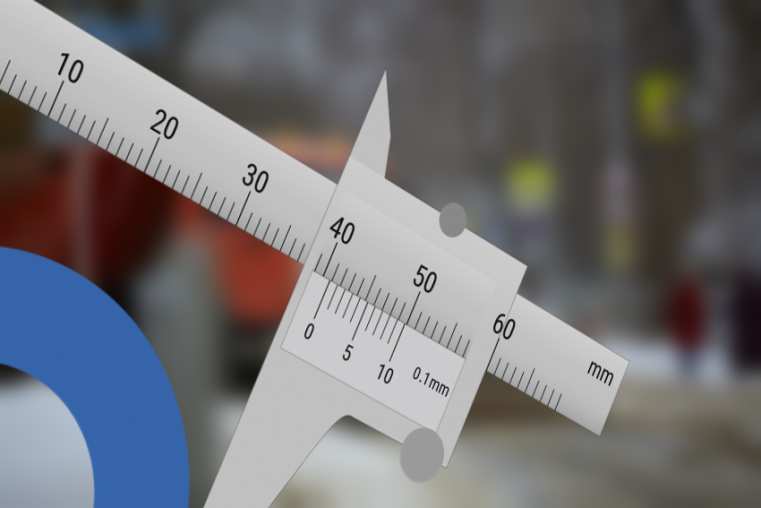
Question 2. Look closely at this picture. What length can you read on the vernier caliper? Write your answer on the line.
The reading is 40.8 mm
